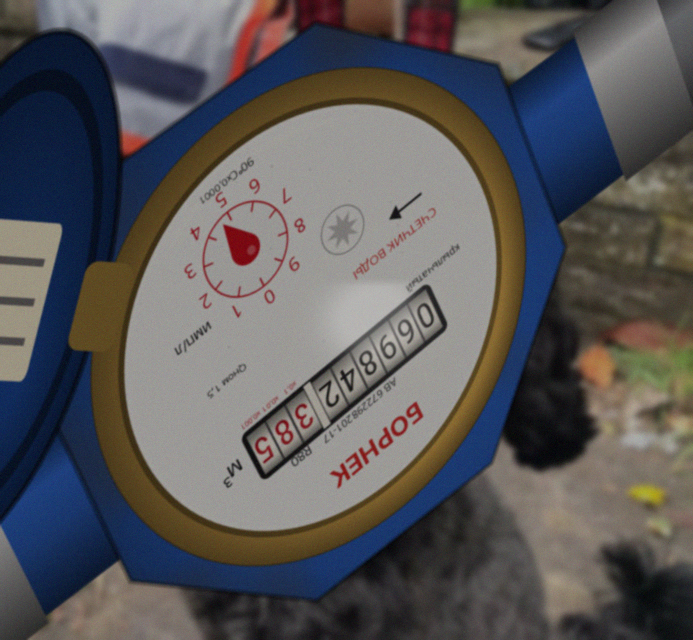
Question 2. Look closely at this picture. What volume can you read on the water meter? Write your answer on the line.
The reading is 69842.3854 m³
